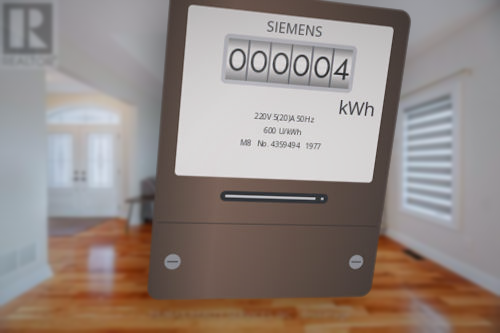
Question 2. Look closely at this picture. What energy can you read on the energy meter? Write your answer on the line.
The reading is 4 kWh
